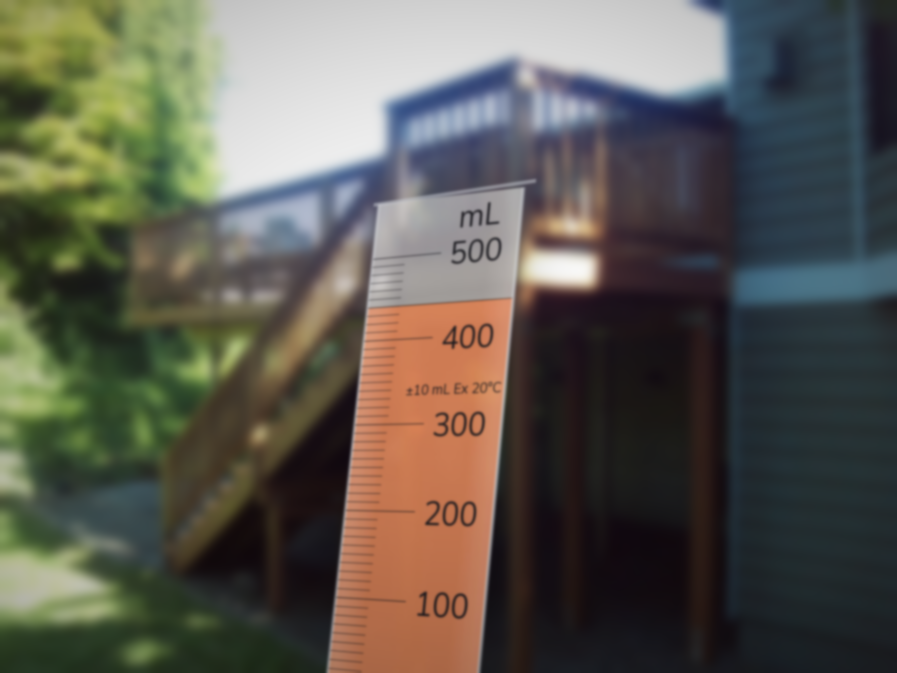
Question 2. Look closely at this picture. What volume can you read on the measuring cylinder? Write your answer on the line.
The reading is 440 mL
